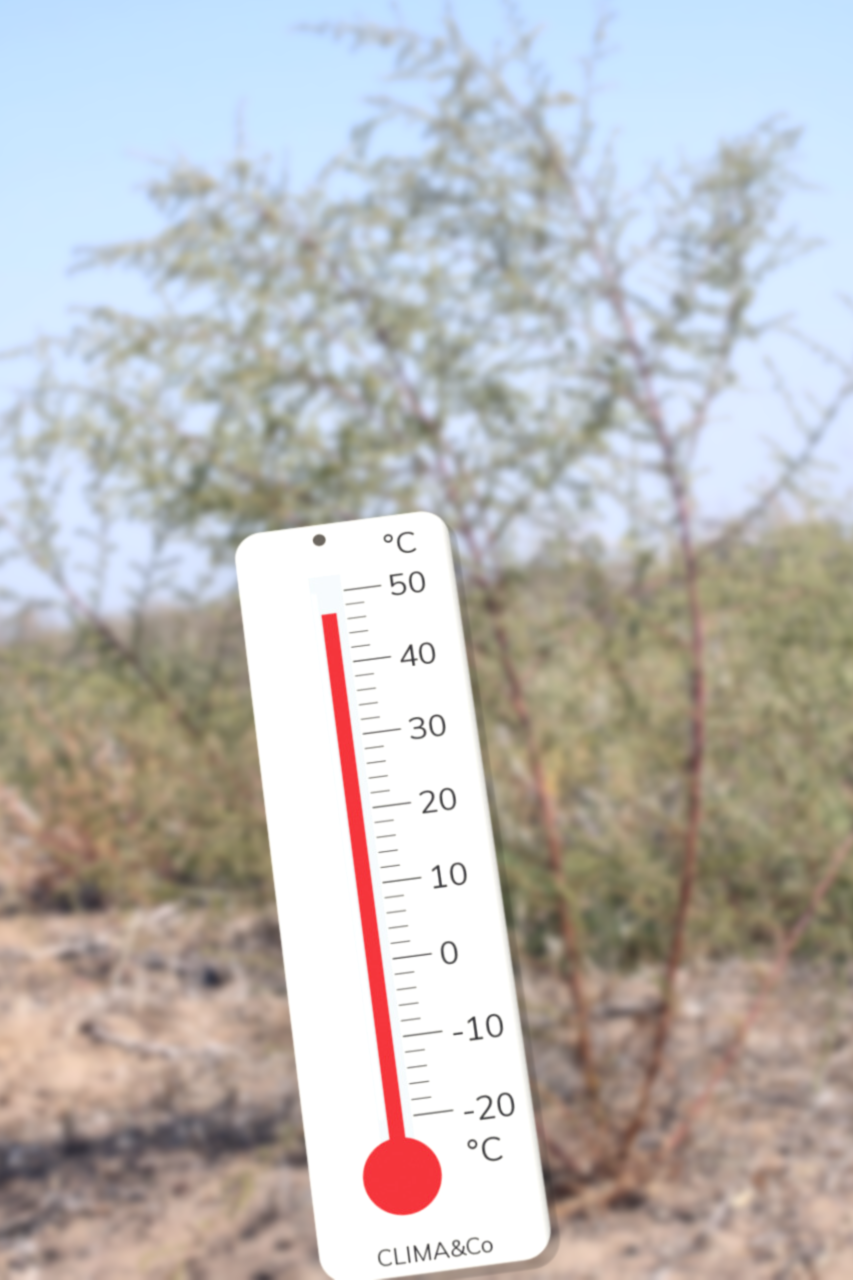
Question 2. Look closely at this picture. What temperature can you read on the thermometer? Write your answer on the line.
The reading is 47 °C
